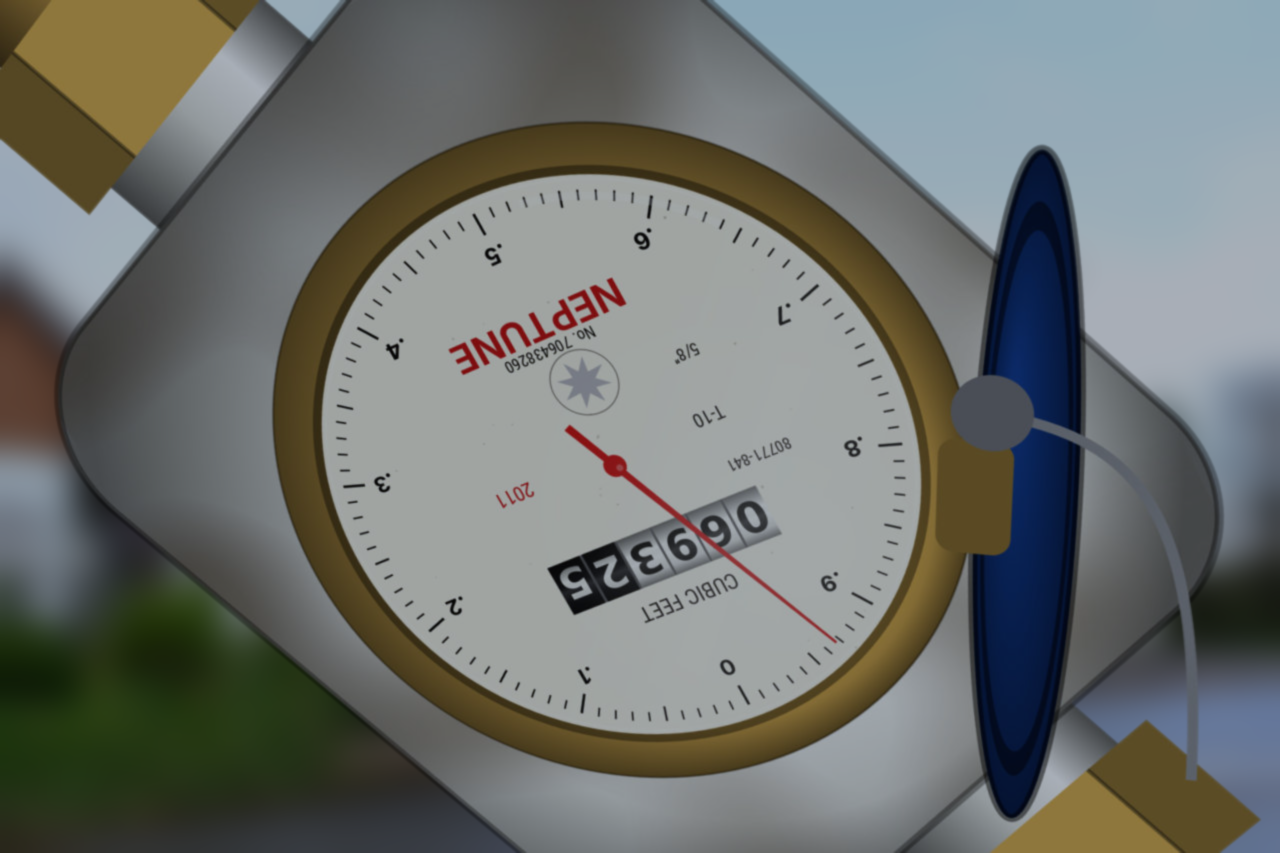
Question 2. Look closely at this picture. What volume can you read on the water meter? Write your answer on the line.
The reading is 69324.93 ft³
